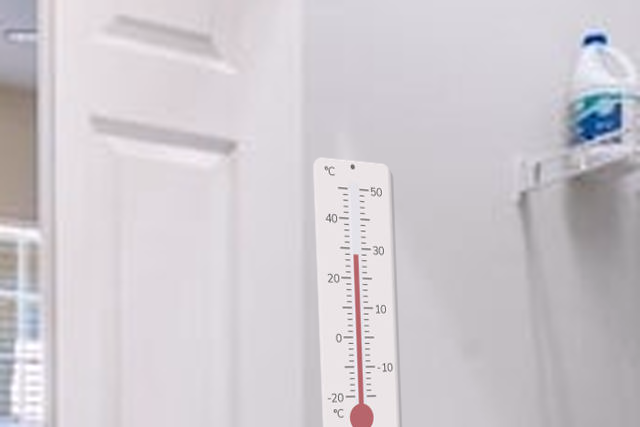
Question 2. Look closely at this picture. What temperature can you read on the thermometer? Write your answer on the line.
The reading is 28 °C
